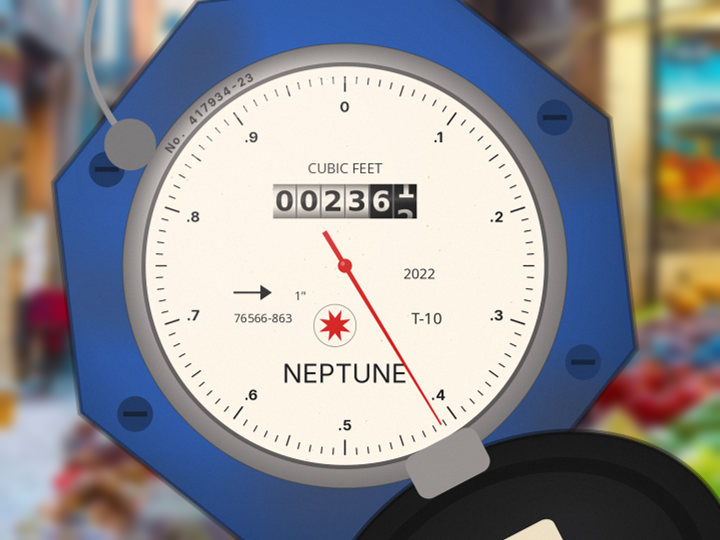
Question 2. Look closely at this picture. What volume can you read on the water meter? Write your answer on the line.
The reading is 2361.41 ft³
